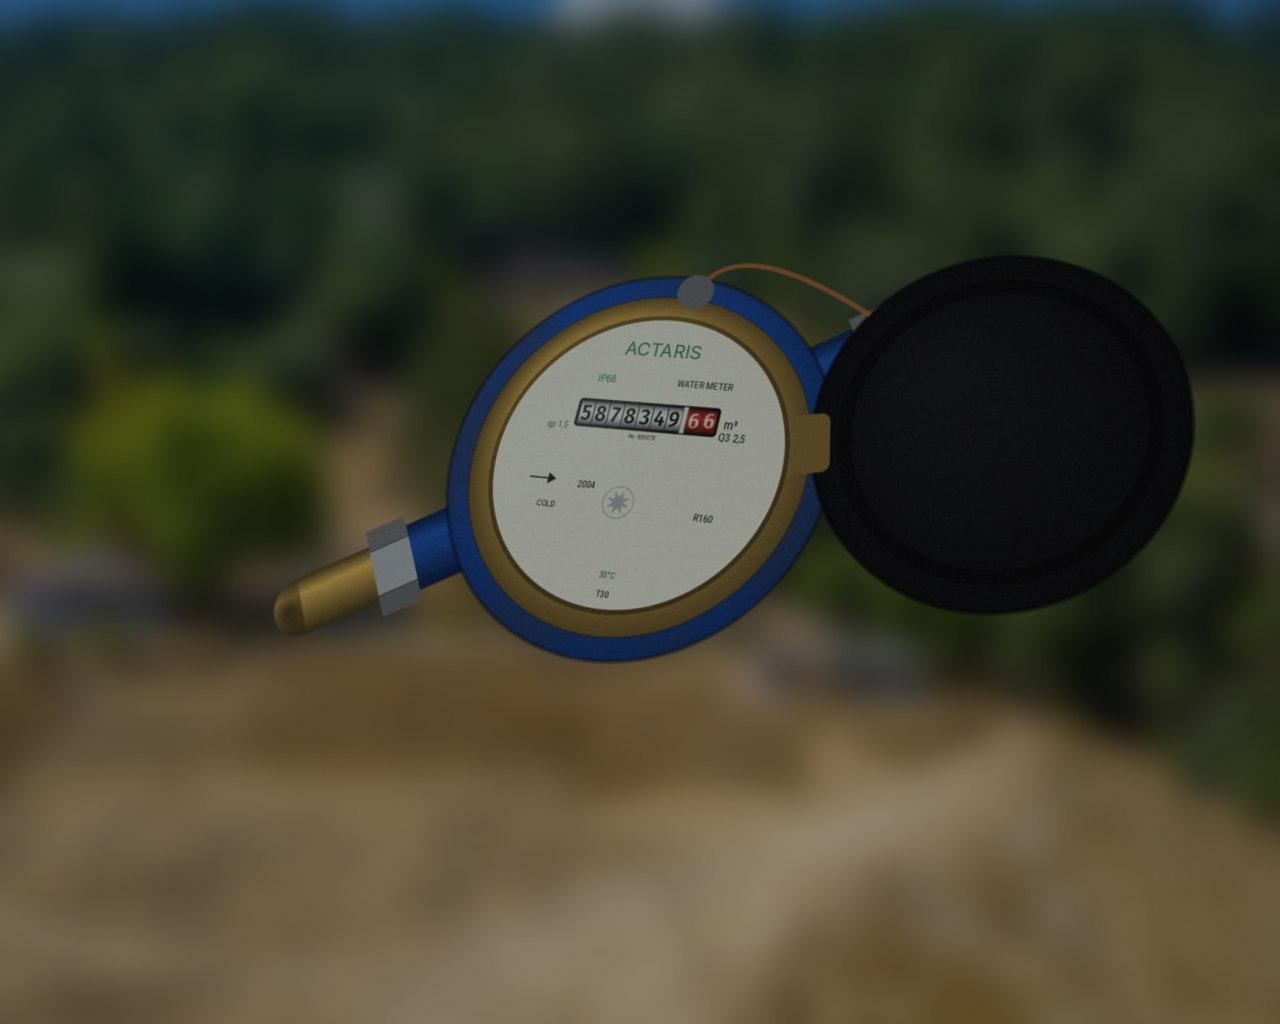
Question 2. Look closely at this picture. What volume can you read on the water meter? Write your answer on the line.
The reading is 5878349.66 m³
